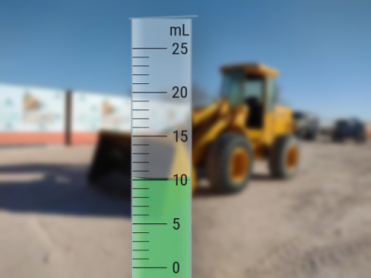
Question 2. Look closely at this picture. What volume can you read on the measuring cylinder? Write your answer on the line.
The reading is 10 mL
